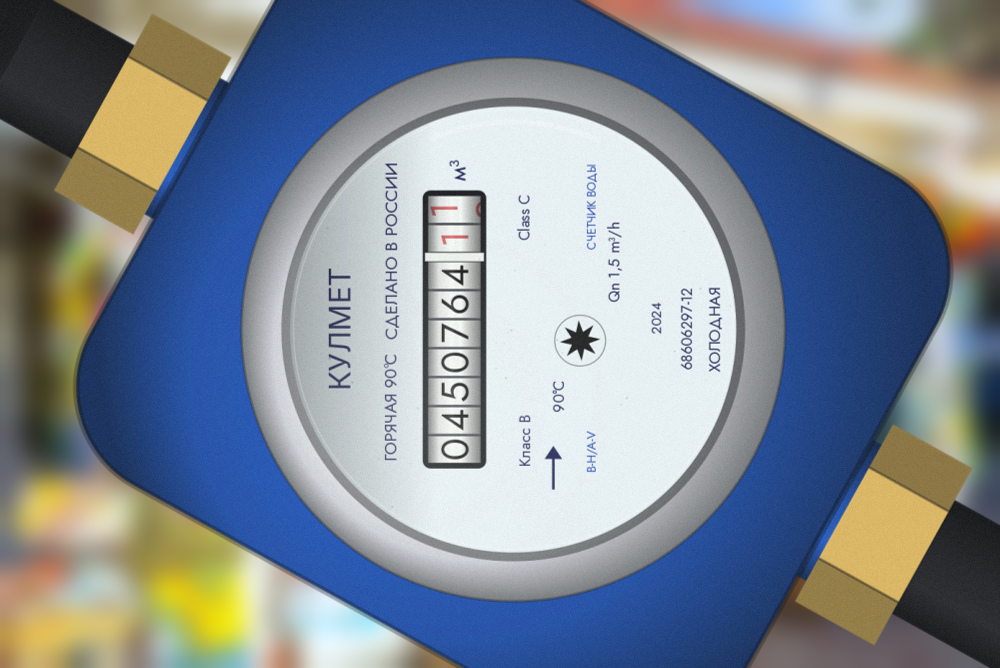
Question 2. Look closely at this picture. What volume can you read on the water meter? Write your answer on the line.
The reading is 450764.11 m³
